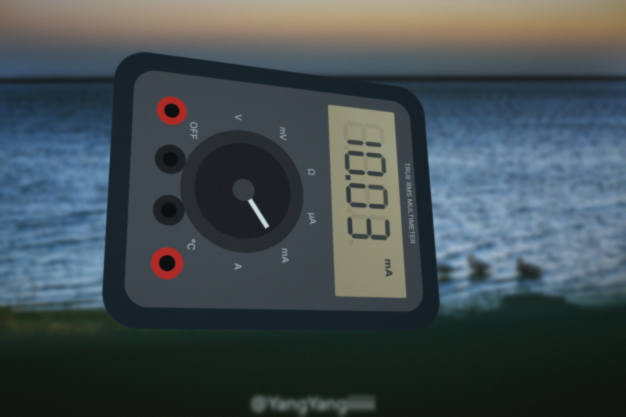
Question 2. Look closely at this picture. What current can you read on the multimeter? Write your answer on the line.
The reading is 10.03 mA
